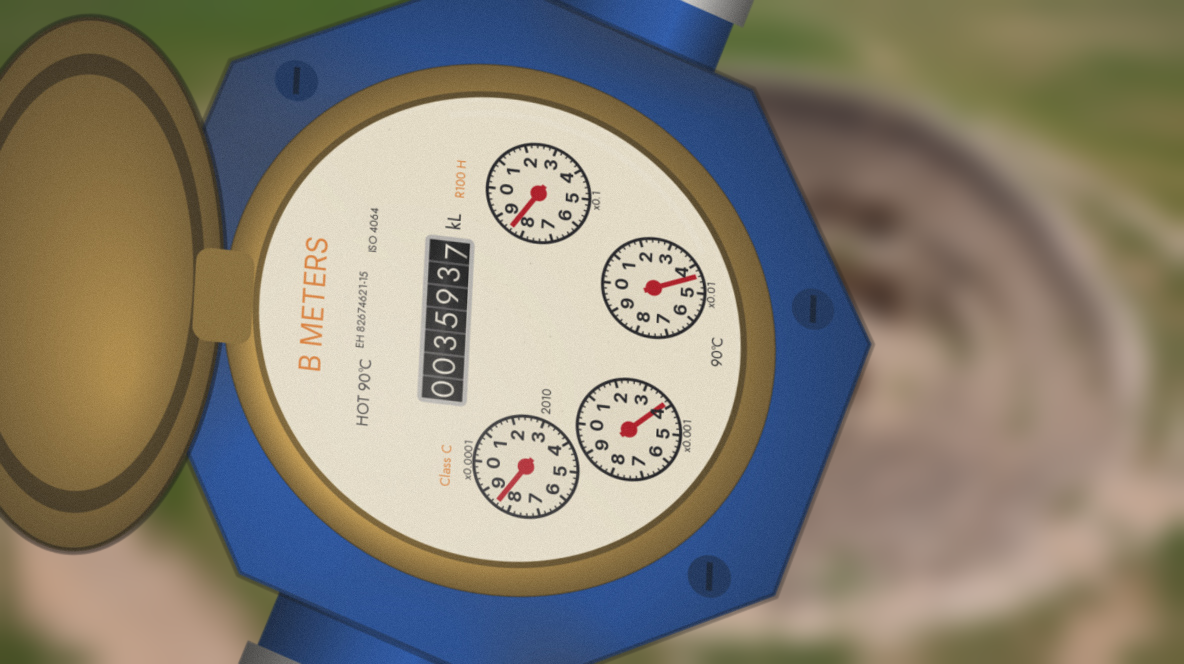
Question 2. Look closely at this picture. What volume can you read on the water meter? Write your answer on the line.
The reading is 35936.8438 kL
